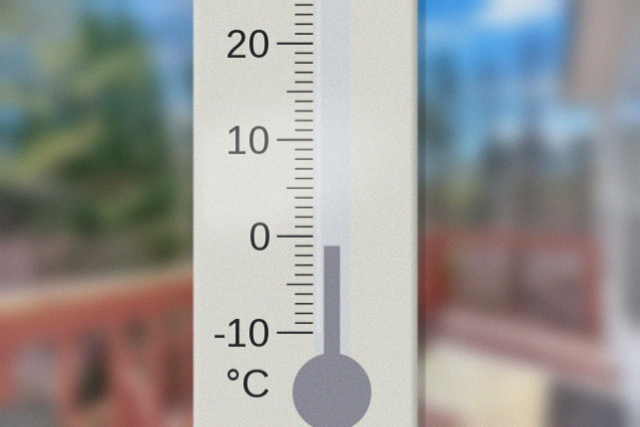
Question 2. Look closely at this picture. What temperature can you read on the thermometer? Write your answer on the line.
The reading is -1 °C
